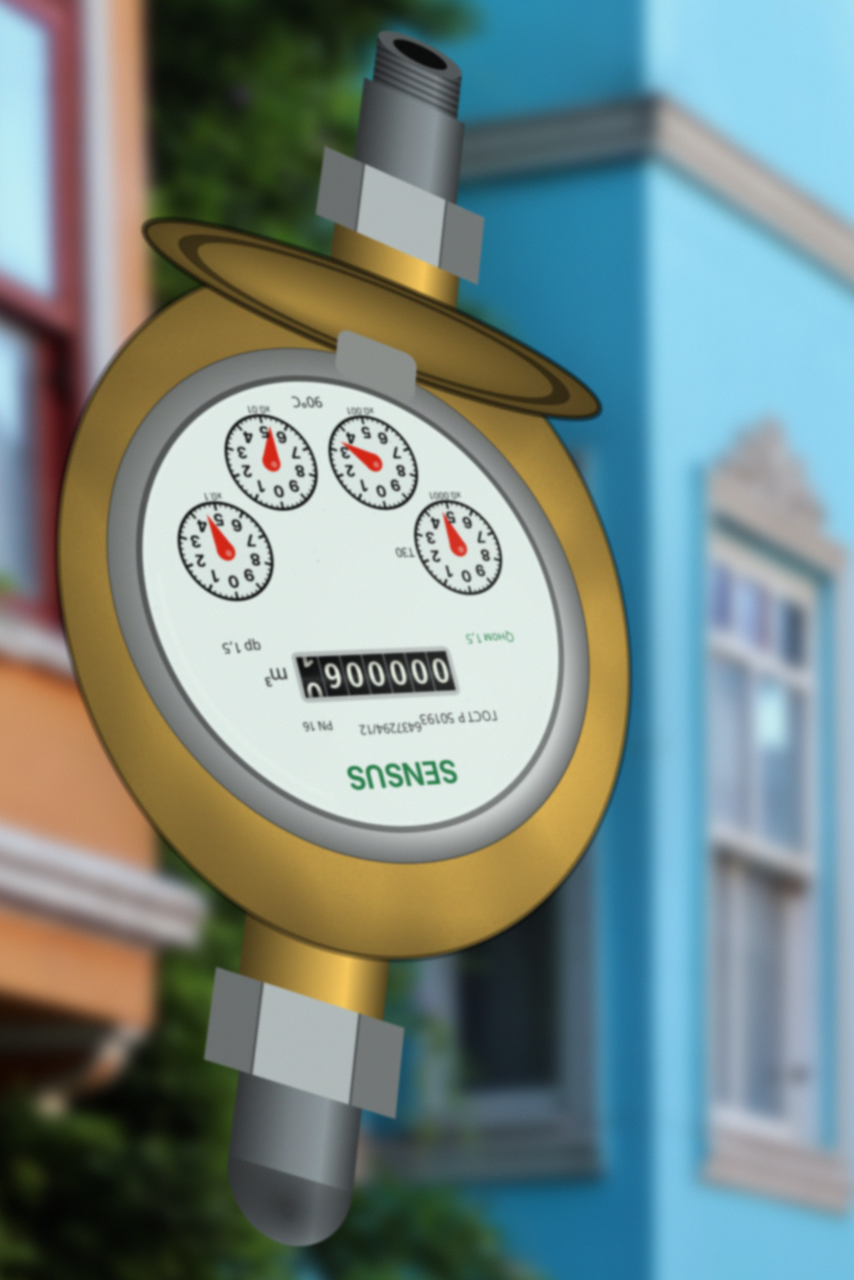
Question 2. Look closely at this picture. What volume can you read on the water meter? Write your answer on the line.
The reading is 60.4534 m³
